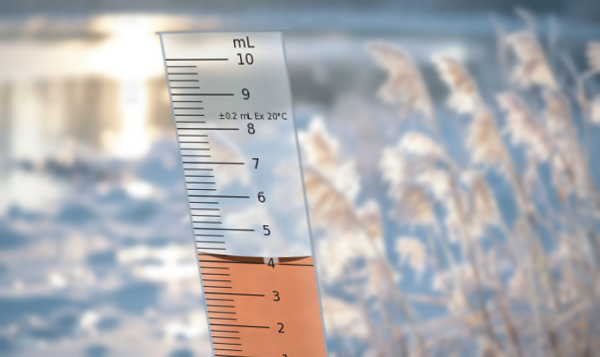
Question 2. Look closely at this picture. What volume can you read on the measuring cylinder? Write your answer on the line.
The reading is 4 mL
